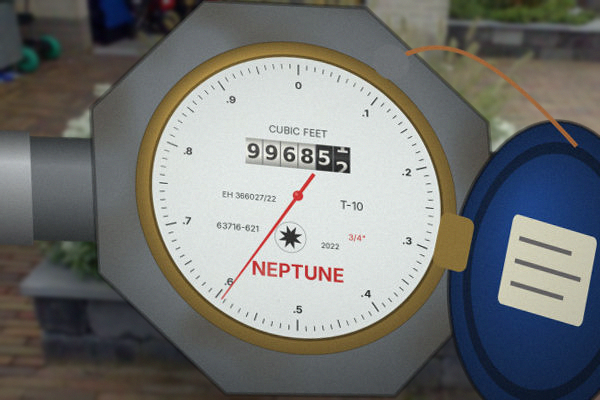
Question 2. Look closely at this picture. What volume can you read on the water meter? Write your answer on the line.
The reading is 996851.59 ft³
